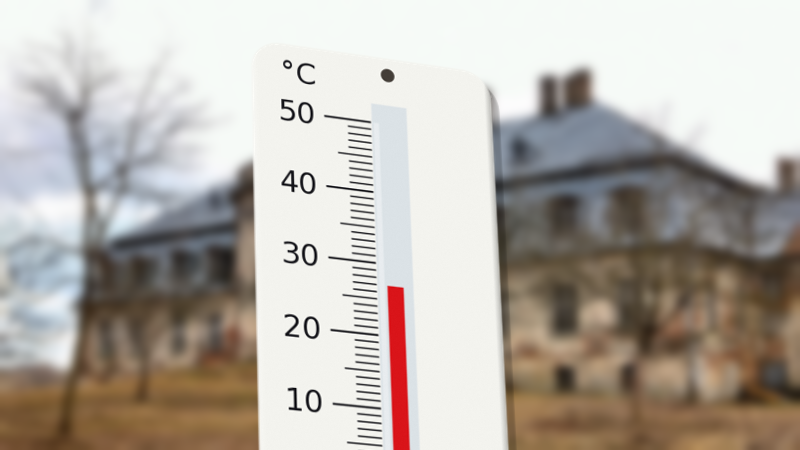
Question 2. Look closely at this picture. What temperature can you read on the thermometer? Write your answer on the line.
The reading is 27 °C
